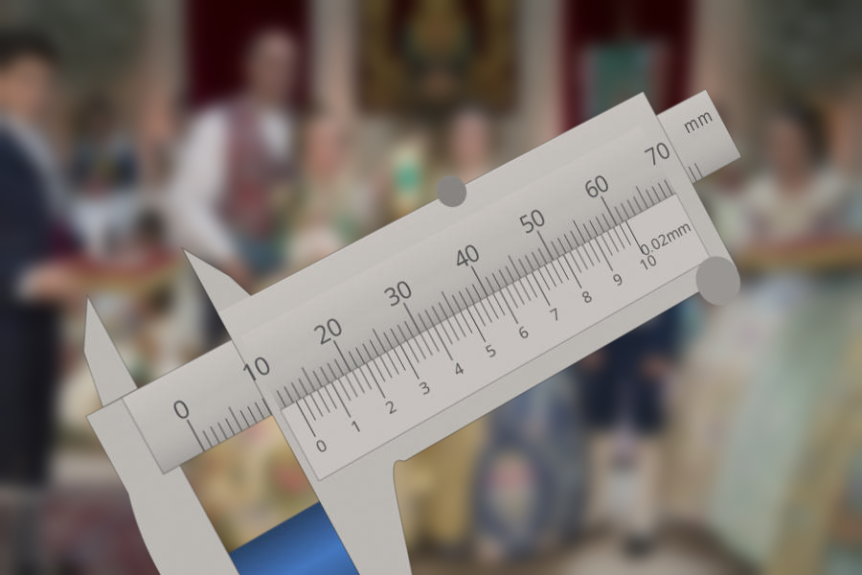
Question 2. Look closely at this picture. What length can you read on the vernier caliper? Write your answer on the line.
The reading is 12.4 mm
